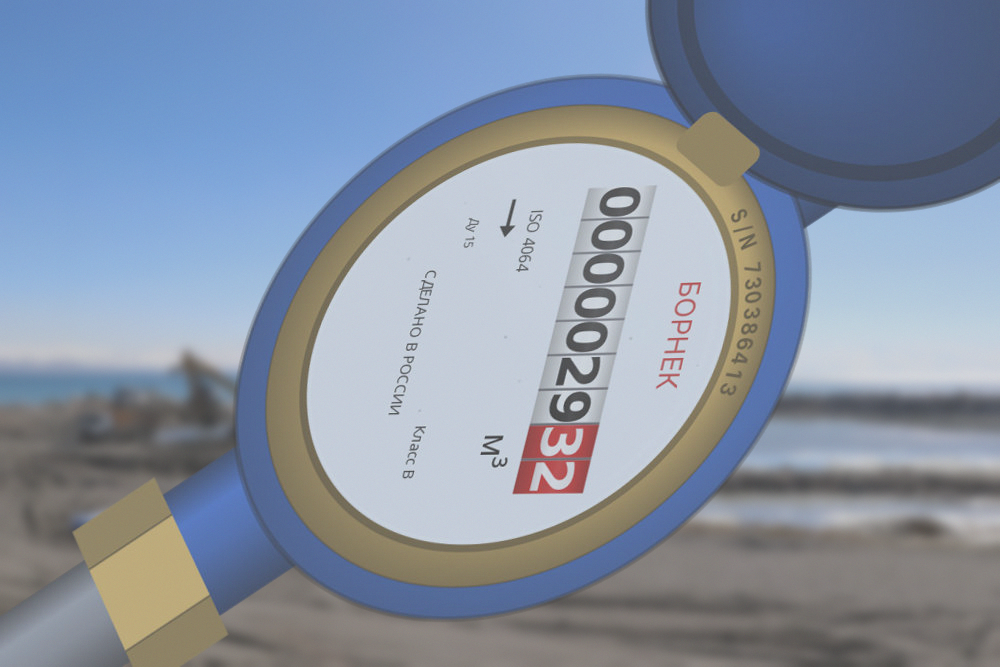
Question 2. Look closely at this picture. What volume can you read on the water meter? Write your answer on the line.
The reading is 29.32 m³
